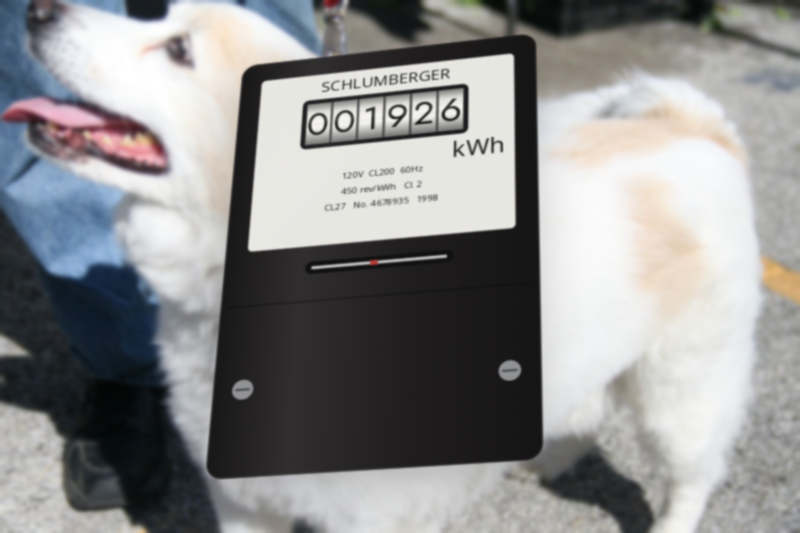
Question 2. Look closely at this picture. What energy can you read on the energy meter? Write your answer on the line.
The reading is 1926 kWh
